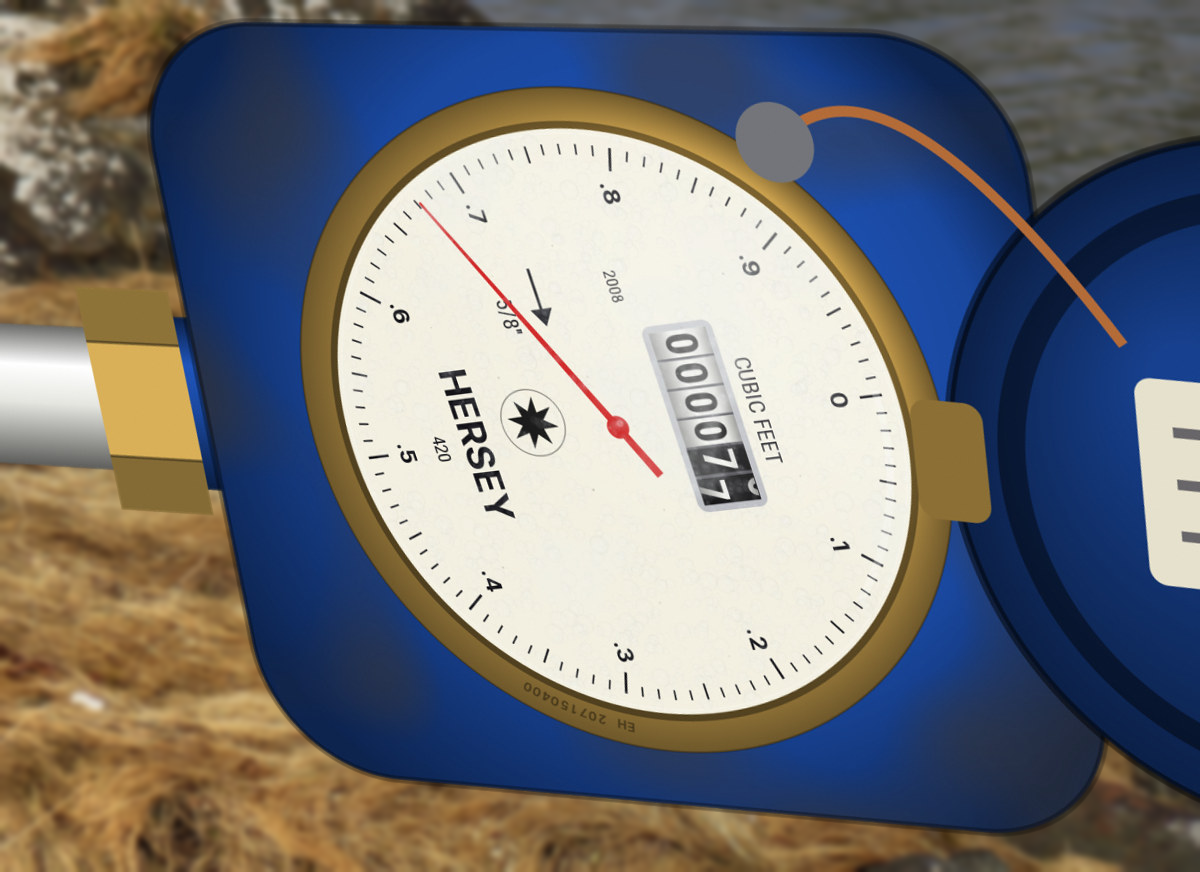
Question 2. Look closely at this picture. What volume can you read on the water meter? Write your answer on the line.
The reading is 76.67 ft³
